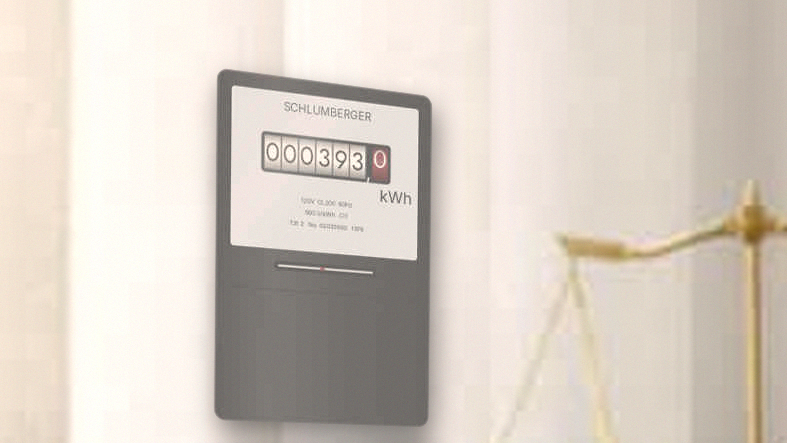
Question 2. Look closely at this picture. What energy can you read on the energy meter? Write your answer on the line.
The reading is 393.0 kWh
